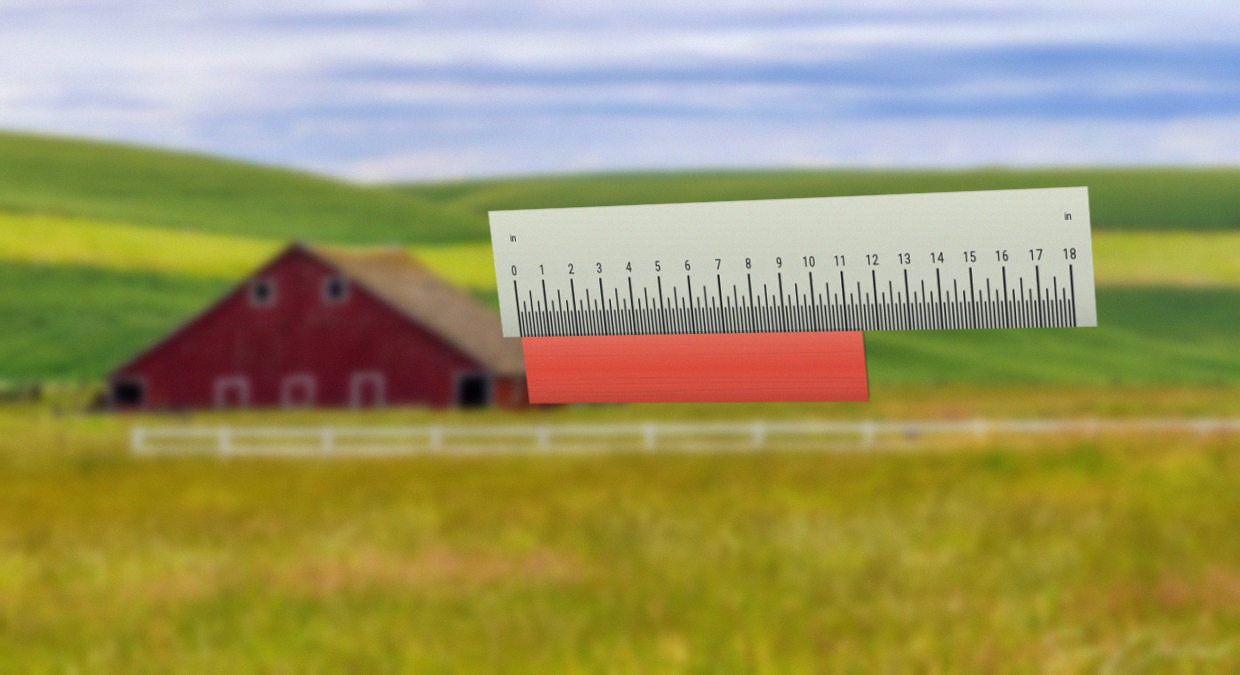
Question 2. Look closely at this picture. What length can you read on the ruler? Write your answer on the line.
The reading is 11.5 in
